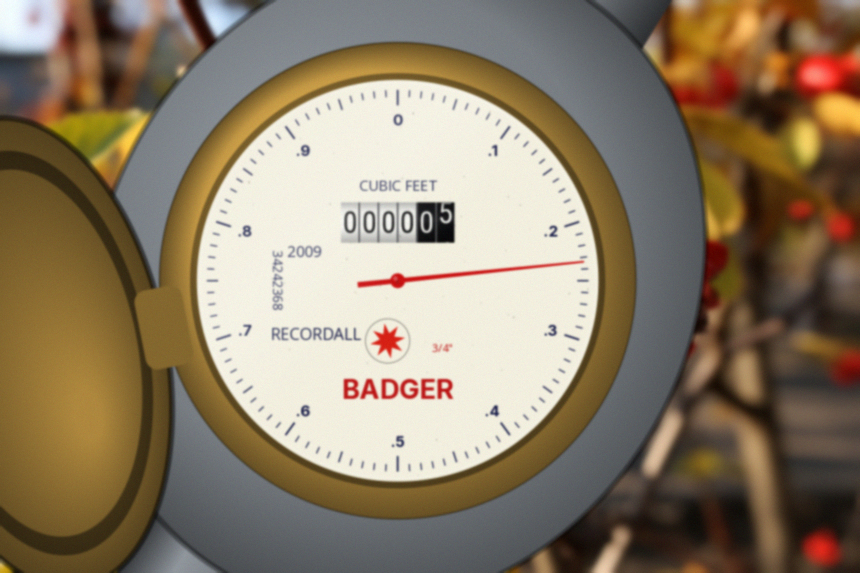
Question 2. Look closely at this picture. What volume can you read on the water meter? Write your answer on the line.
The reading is 5.23 ft³
